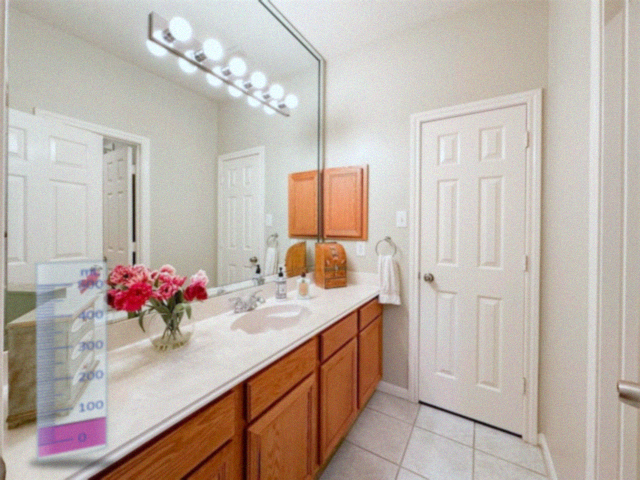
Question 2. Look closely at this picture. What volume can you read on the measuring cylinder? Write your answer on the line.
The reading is 50 mL
